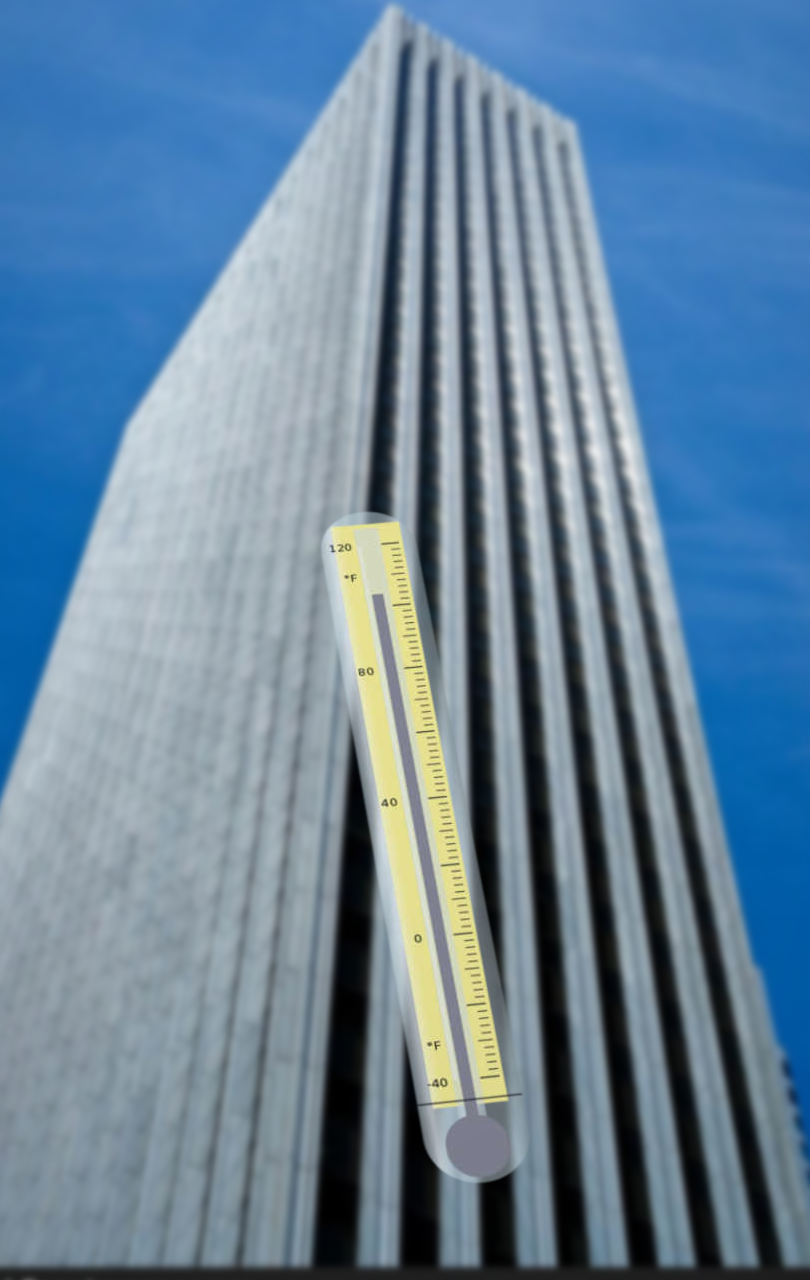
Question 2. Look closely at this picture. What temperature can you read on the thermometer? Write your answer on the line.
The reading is 104 °F
